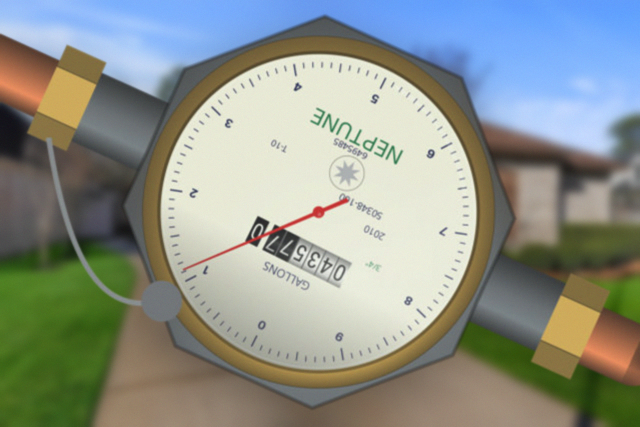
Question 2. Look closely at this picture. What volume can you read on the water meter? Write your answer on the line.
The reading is 435771.1 gal
